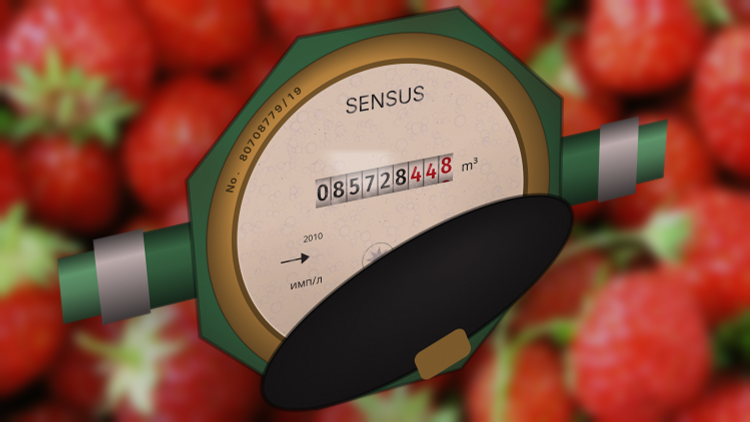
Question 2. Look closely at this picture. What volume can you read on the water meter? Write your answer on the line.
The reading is 85728.448 m³
